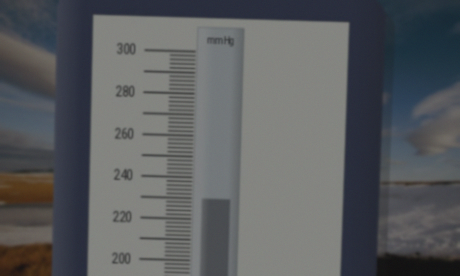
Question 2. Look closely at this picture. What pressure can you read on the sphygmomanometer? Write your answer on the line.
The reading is 230 mmHg
